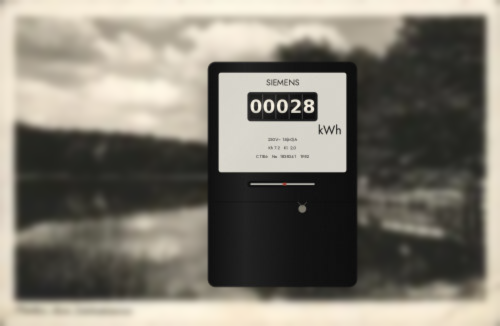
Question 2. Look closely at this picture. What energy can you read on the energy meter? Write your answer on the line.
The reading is 28 kWh
